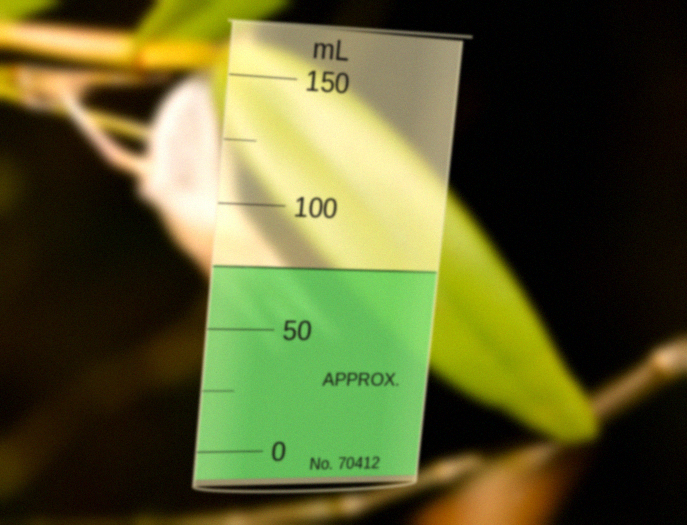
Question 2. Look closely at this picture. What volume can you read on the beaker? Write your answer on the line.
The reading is 75 mL
